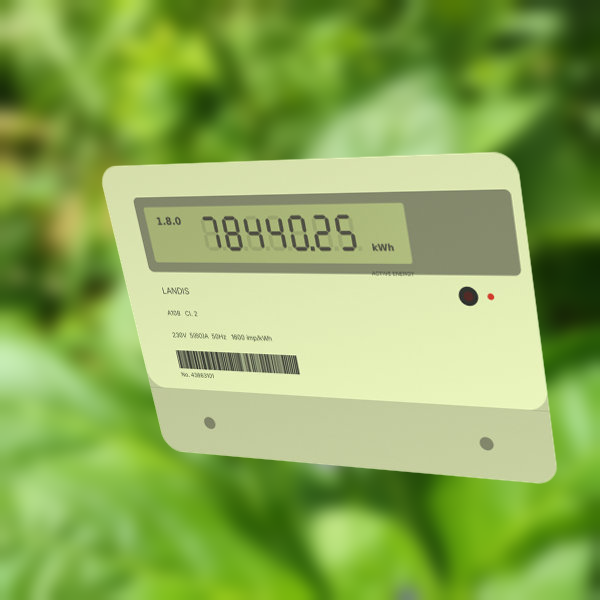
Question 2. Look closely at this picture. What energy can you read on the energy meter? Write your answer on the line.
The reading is 78440.25 kWh
